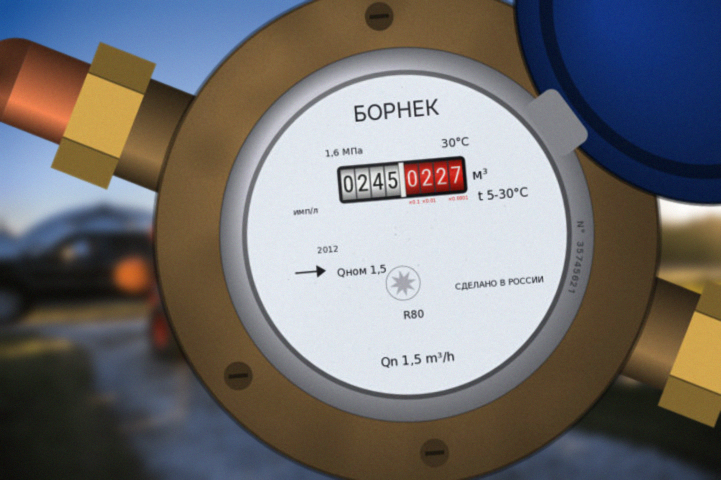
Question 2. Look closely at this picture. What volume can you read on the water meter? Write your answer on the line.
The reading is 245.0227 m³
